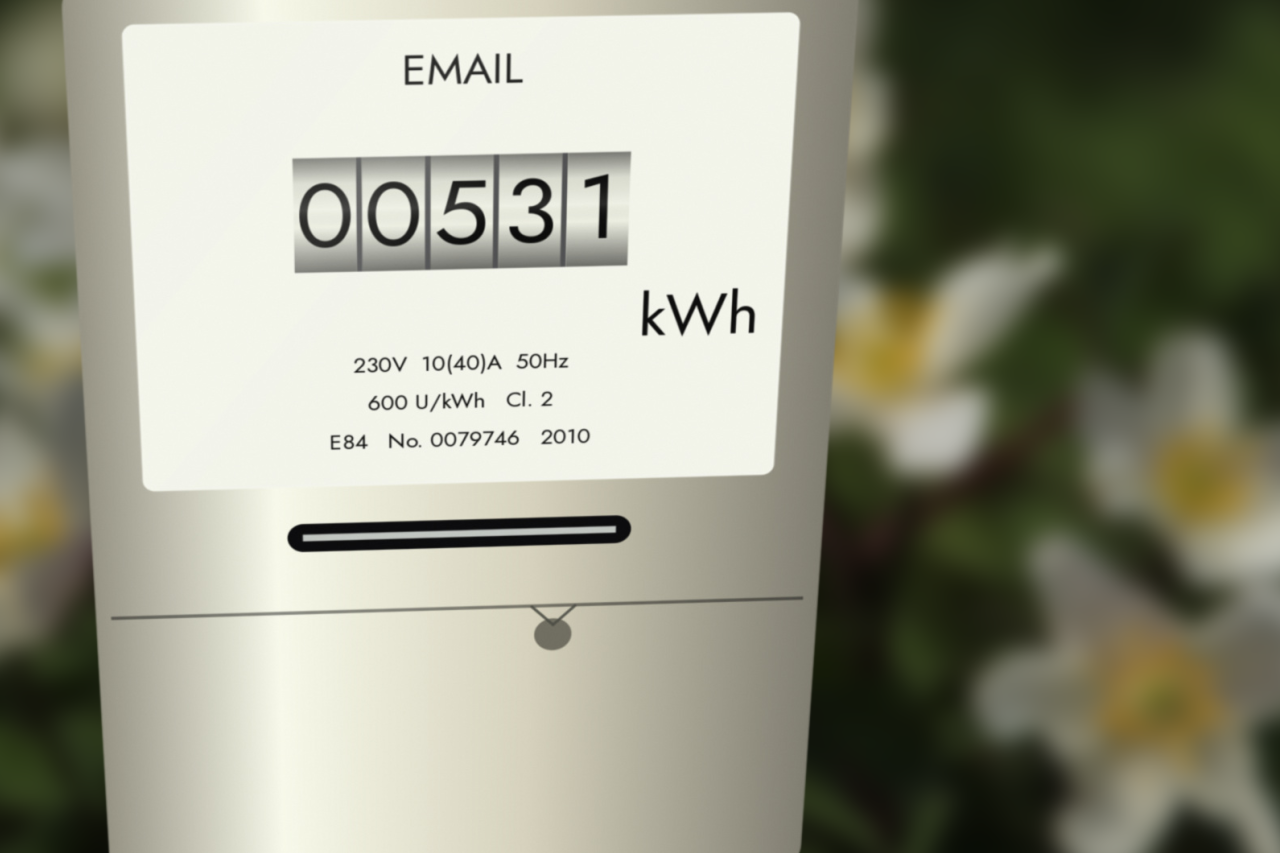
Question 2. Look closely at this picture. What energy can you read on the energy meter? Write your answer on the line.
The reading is 531 kWh
